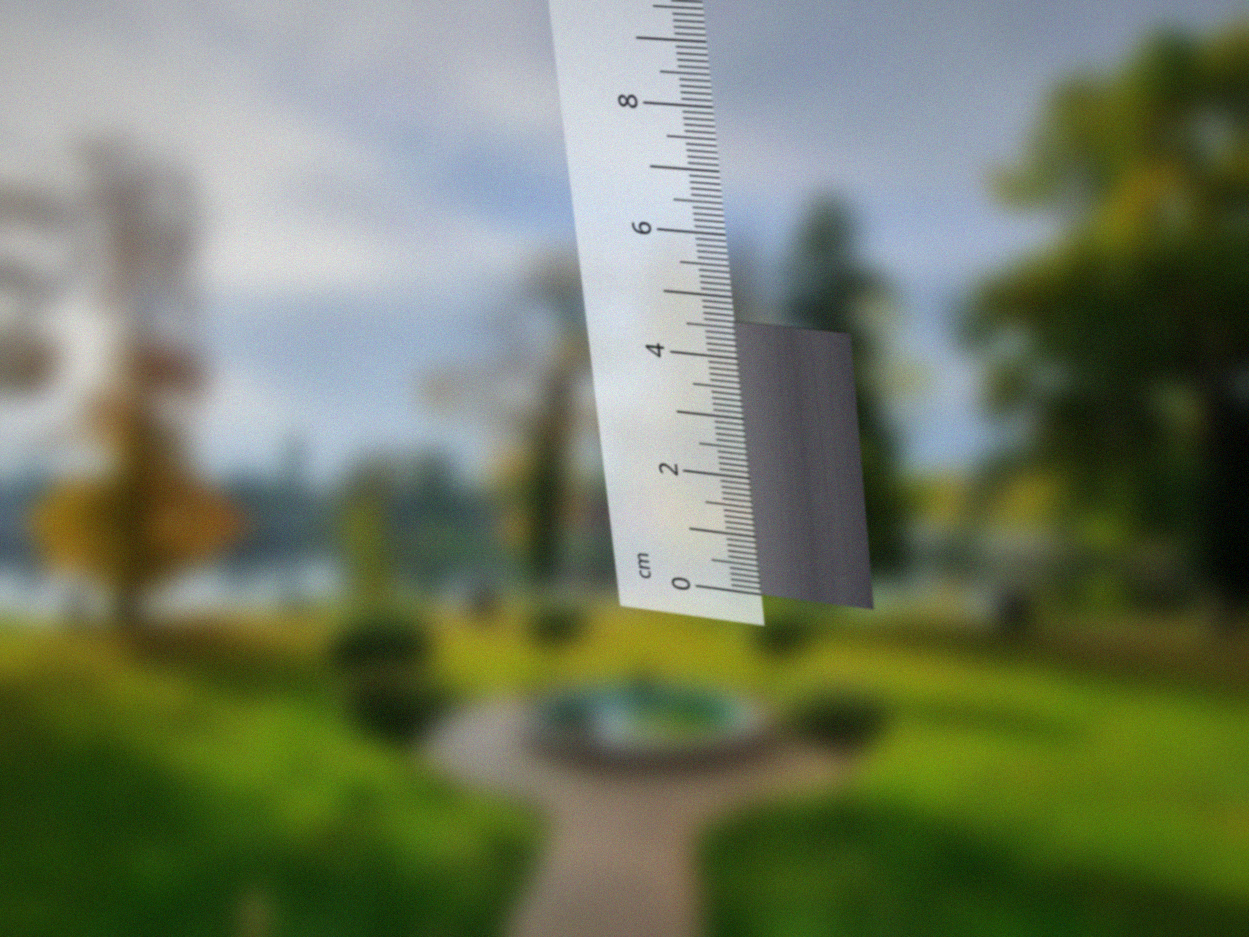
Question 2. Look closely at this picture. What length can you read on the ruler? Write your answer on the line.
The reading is 4.6 cm
